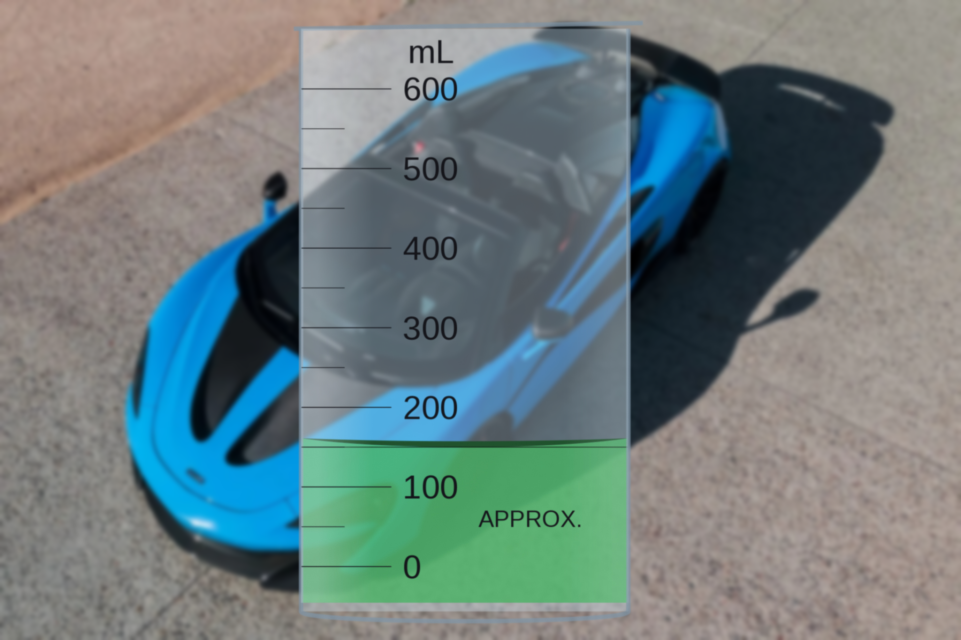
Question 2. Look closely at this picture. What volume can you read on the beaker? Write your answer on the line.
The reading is 150 mL
